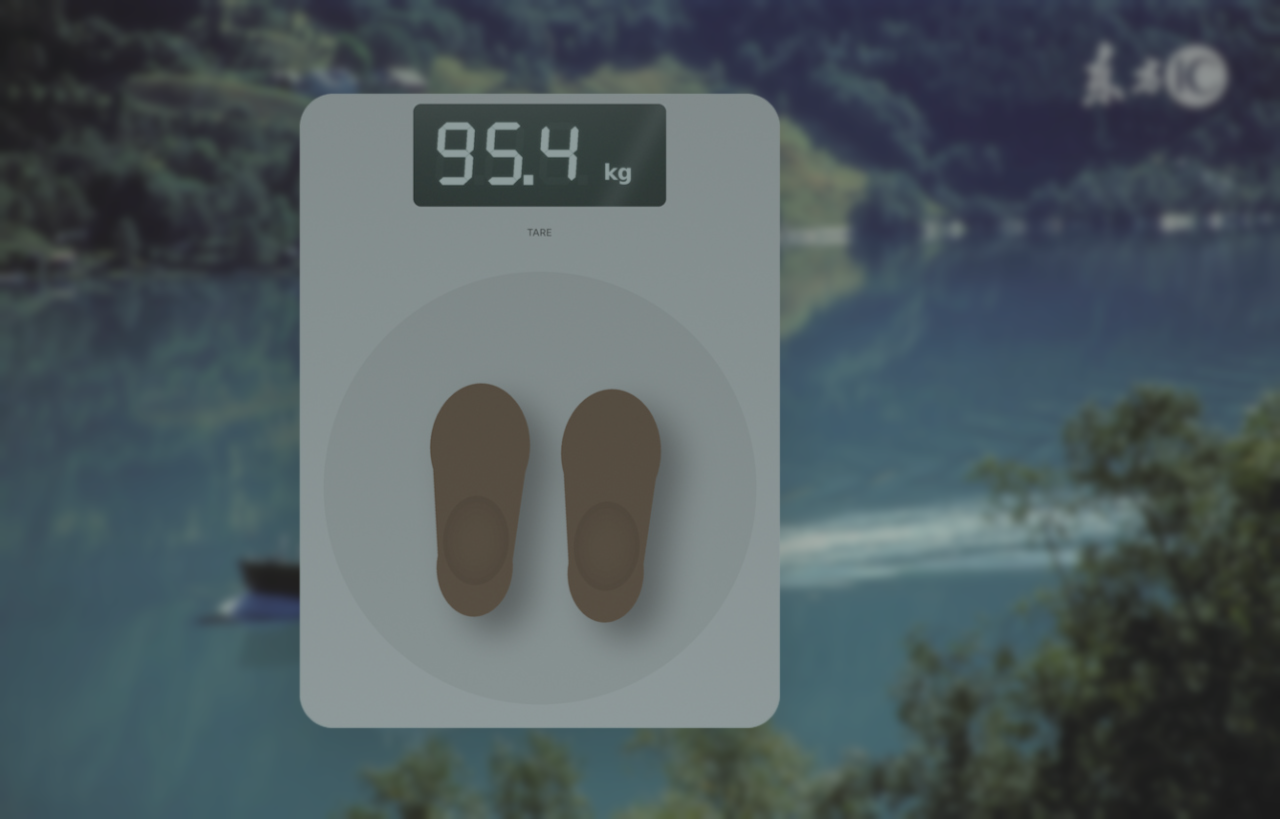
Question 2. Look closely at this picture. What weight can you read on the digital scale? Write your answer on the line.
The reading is 95.4 kg
